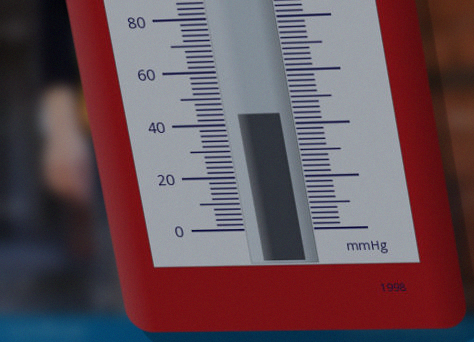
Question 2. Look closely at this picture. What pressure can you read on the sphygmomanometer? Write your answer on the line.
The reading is 44 mmHg
